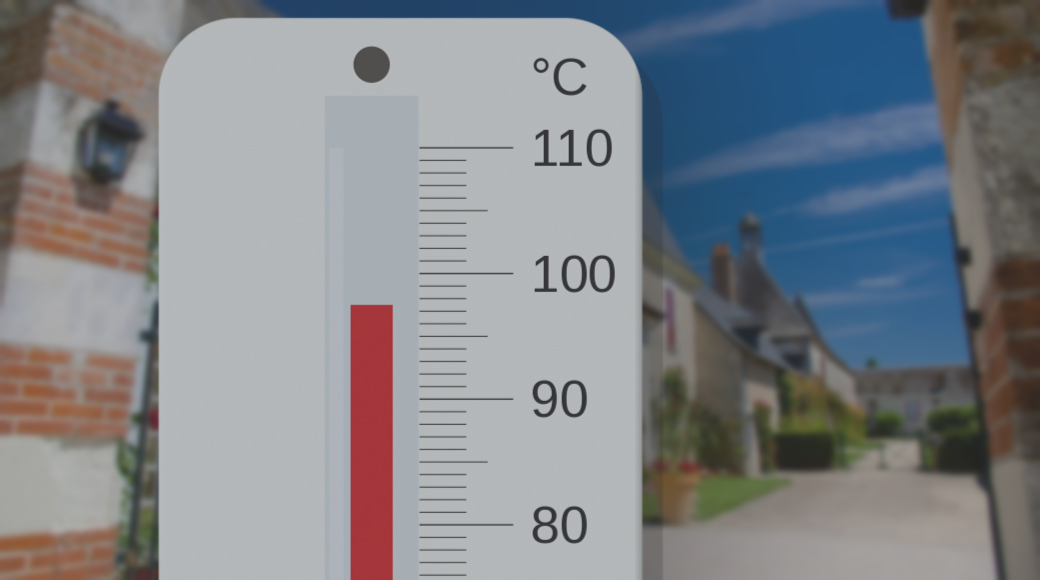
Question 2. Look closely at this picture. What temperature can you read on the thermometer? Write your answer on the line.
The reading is 97.5 °C
